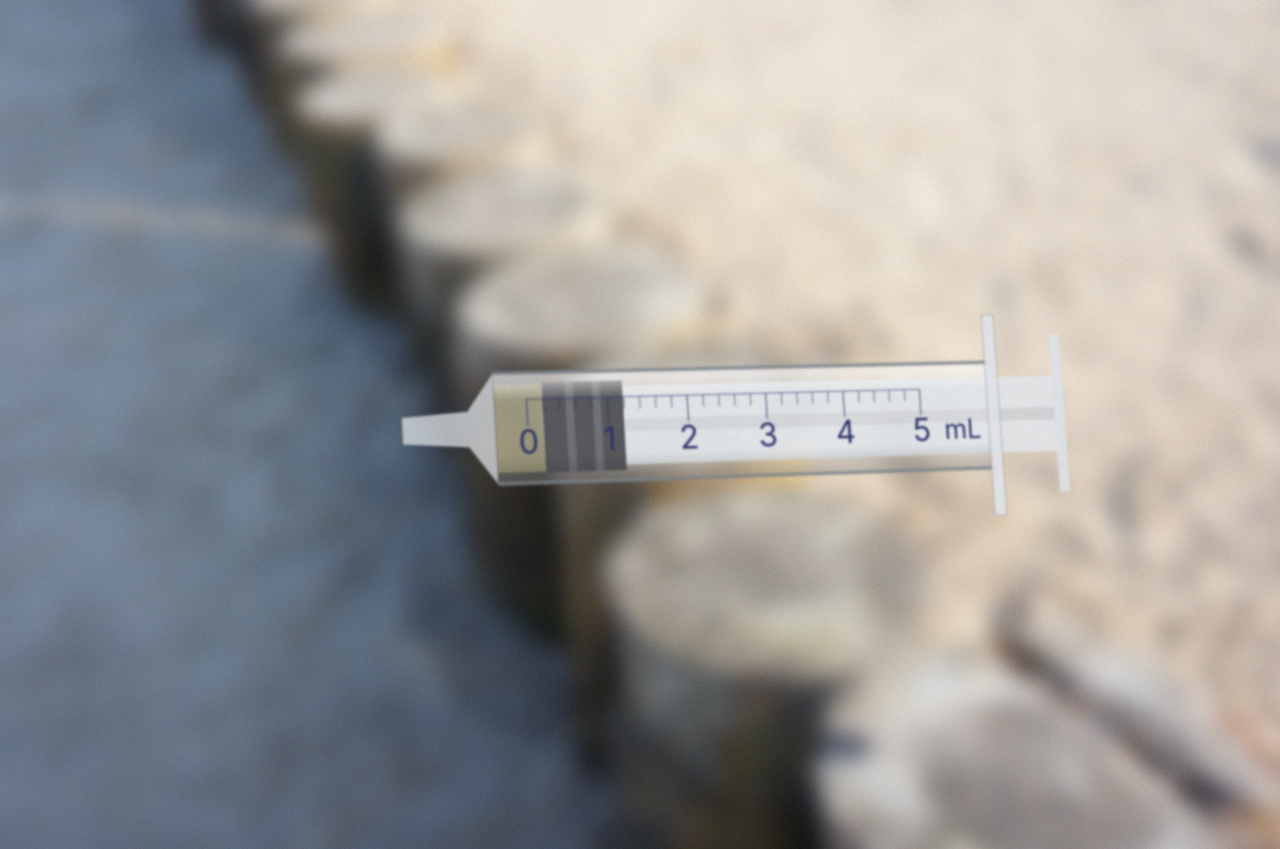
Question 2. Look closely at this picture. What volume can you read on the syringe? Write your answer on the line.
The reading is 0.2 mL
